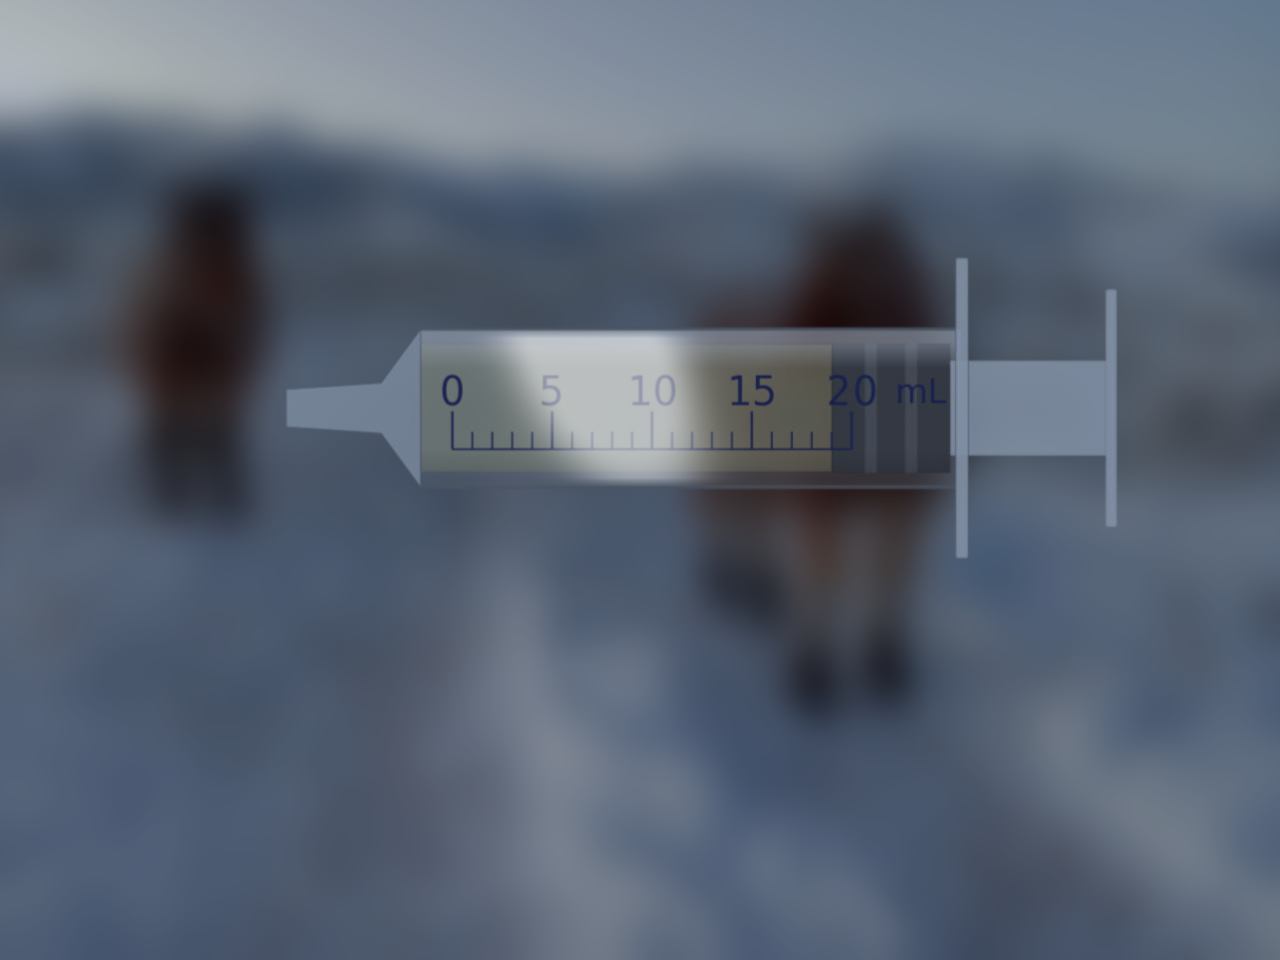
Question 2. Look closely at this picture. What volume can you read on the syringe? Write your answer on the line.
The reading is 19 mL
